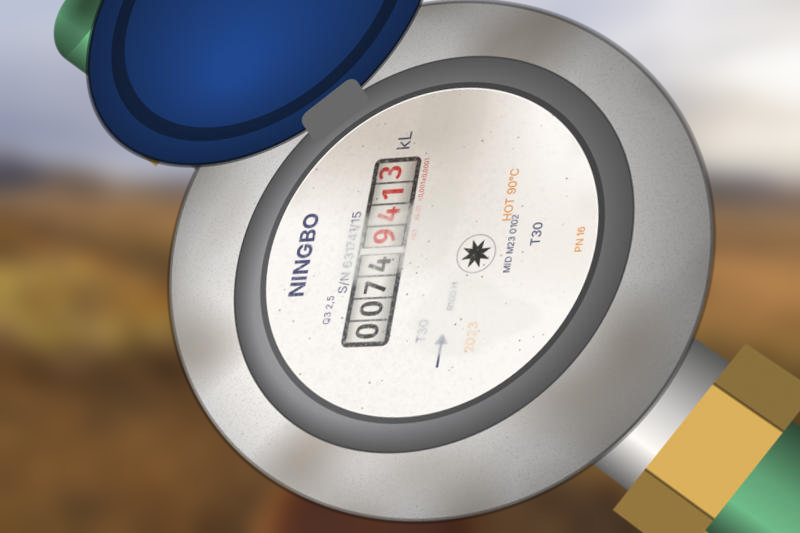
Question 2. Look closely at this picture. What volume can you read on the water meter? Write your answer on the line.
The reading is 74.9413 kL
